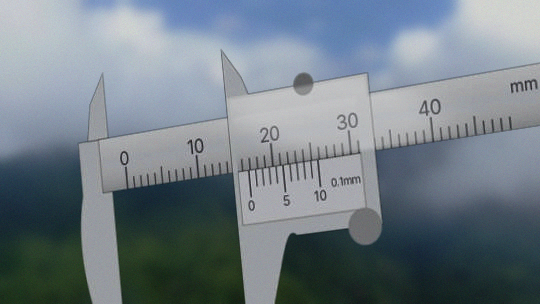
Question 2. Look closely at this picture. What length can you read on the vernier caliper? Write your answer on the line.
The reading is 16.8 mm
